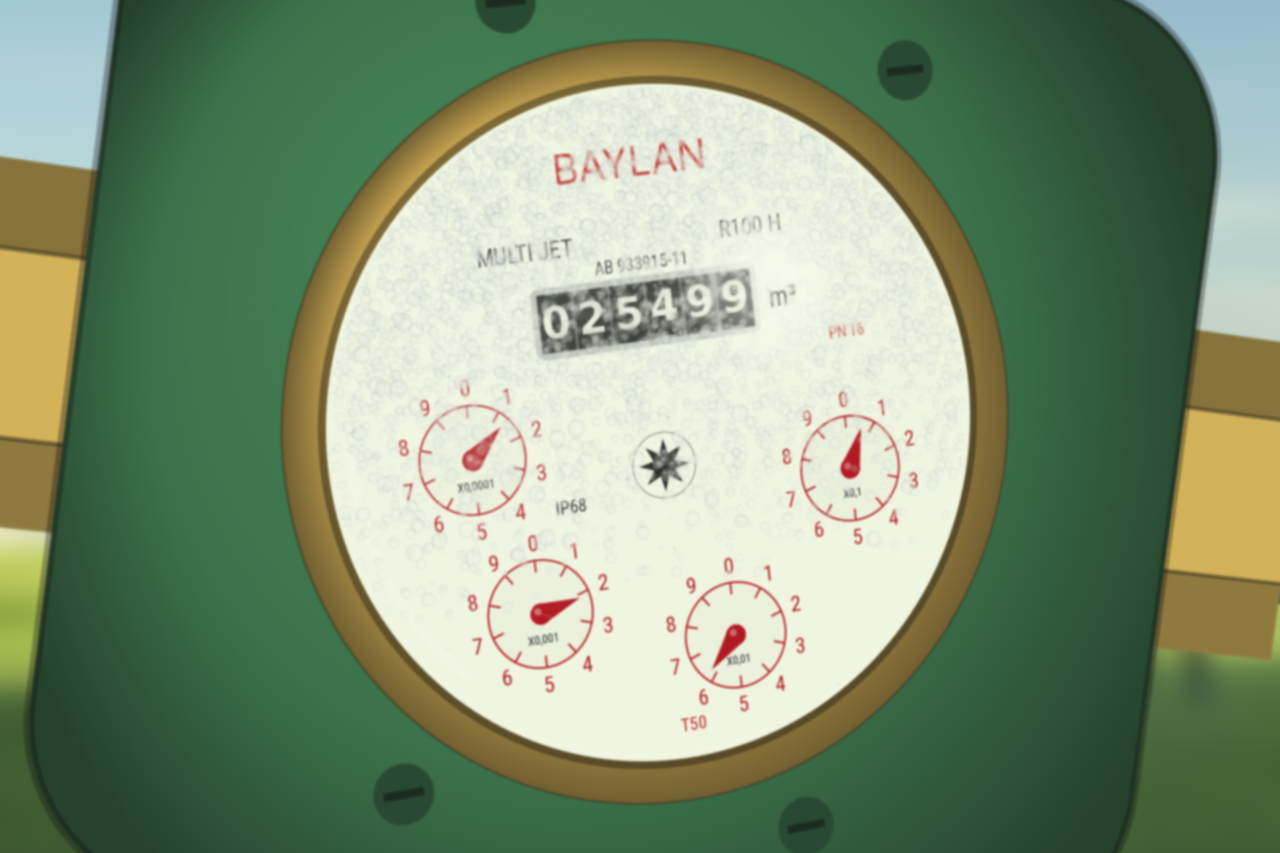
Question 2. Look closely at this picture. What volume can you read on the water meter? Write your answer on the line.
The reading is 25499.0621 m³
